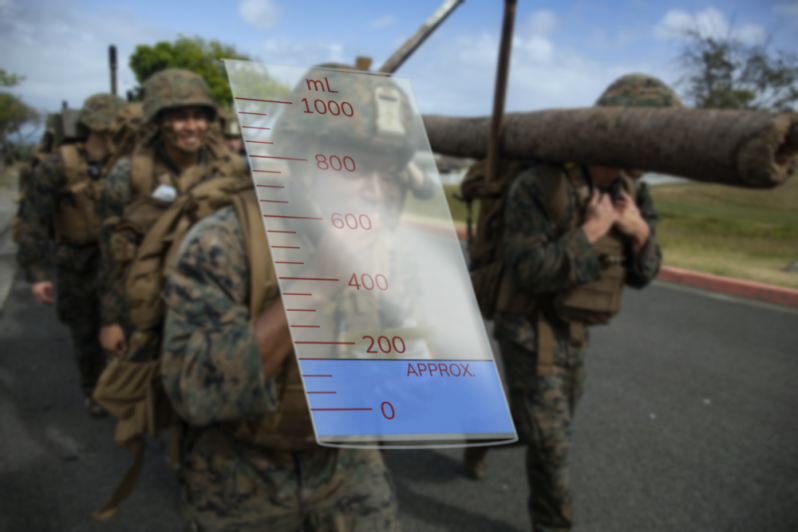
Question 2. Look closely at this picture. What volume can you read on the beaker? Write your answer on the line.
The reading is 150 mL
